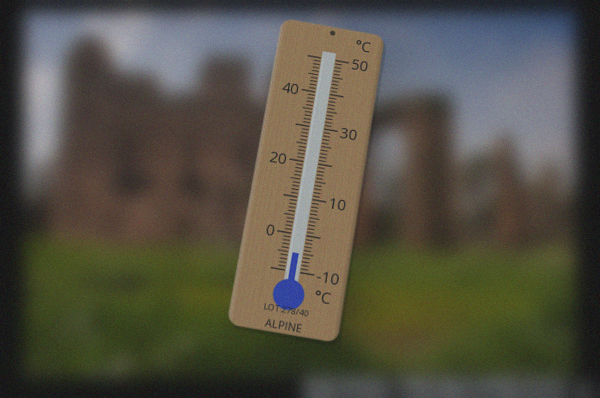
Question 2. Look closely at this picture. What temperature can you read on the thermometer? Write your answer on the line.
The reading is -5 °C
